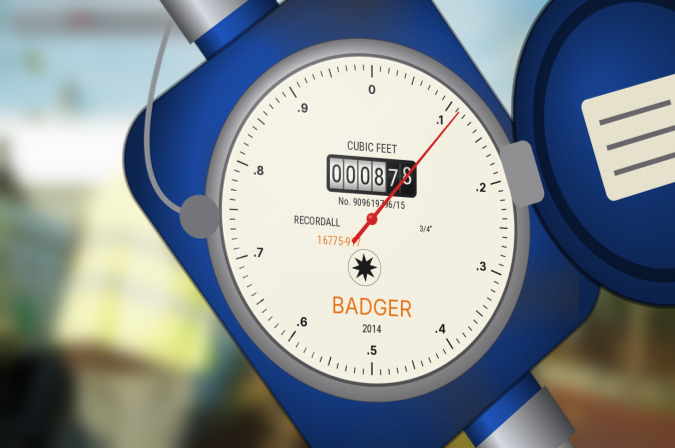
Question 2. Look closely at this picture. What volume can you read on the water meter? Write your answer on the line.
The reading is 878.11 ft³
